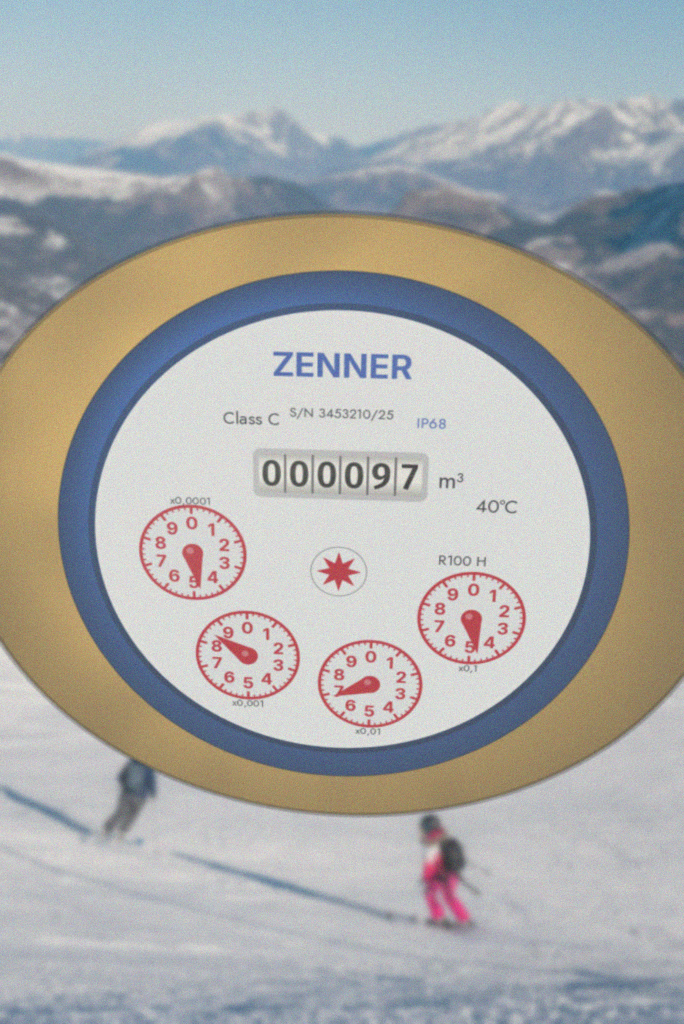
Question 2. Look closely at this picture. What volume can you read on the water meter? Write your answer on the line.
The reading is 97.4684 m³
